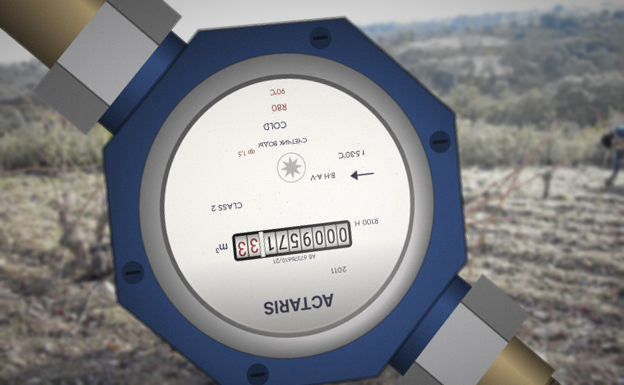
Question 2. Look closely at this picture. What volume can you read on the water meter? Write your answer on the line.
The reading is 9571.33 m³
